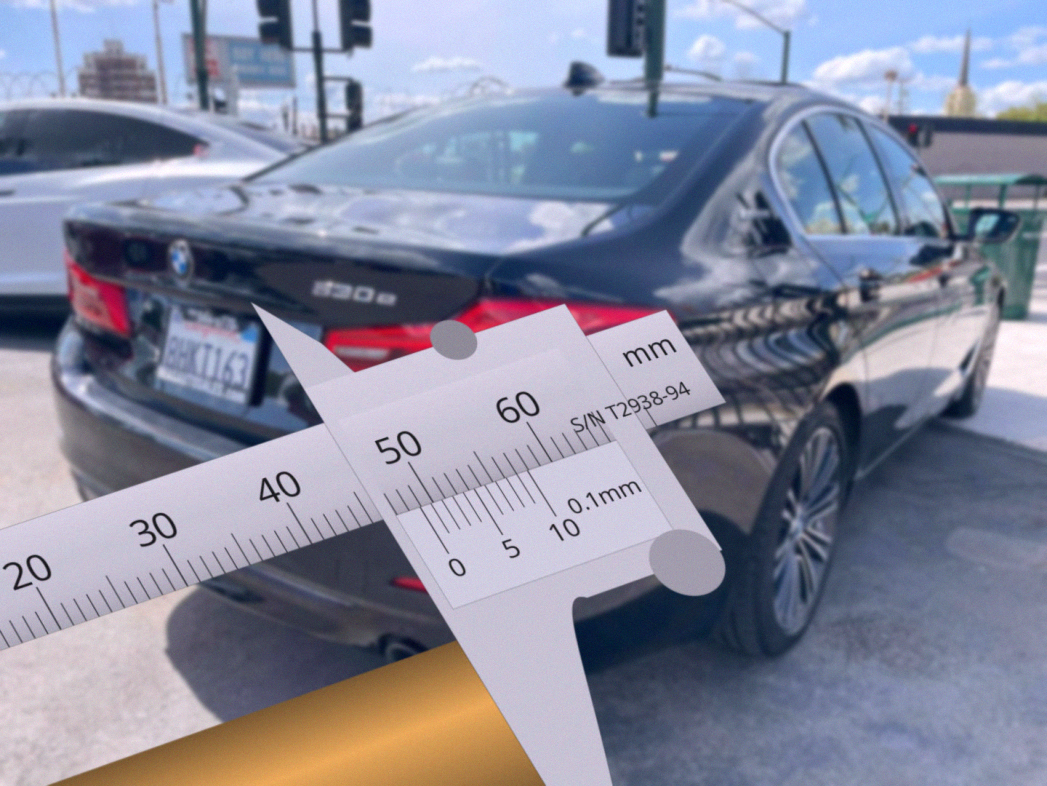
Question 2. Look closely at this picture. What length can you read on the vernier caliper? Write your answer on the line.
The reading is 48.9 mm
